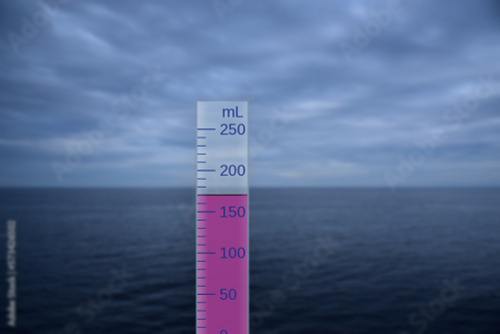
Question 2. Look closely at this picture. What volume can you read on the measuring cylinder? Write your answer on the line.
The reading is 170 mL
